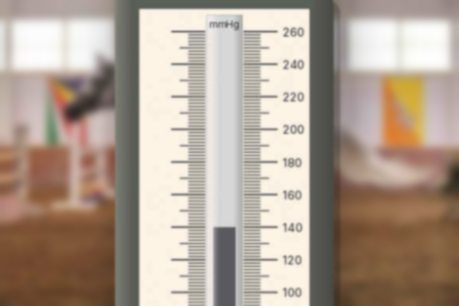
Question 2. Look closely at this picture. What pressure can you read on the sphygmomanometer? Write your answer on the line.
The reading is 140 mmHg
